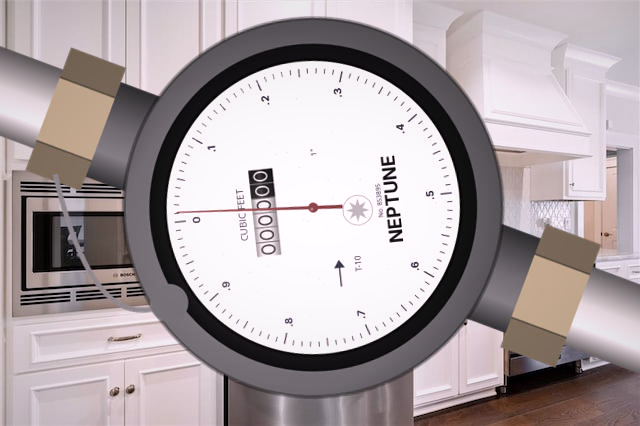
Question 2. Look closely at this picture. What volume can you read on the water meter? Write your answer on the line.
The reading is 0.01 ft³
